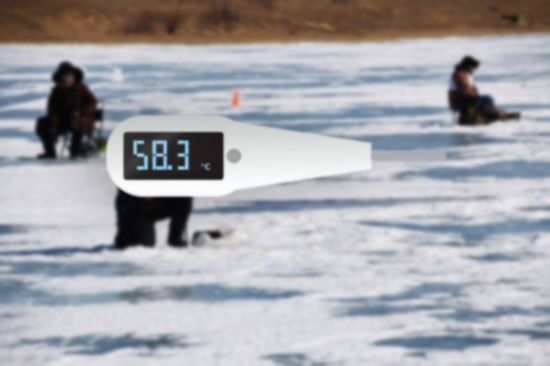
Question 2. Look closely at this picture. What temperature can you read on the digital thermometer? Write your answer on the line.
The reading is 58.3 °C
